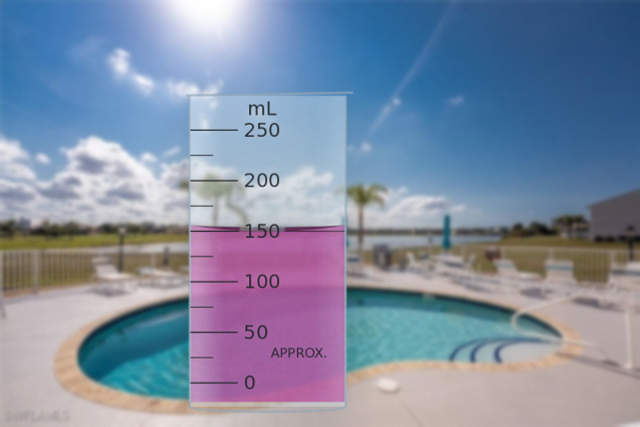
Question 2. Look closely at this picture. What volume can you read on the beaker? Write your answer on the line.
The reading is 150 mL
